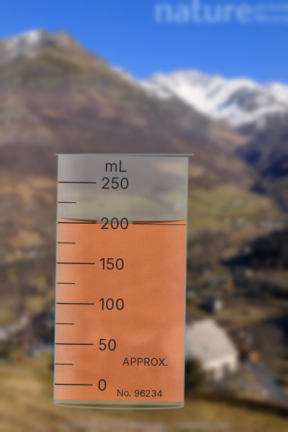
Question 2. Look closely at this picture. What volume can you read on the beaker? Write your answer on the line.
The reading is 200 mL
